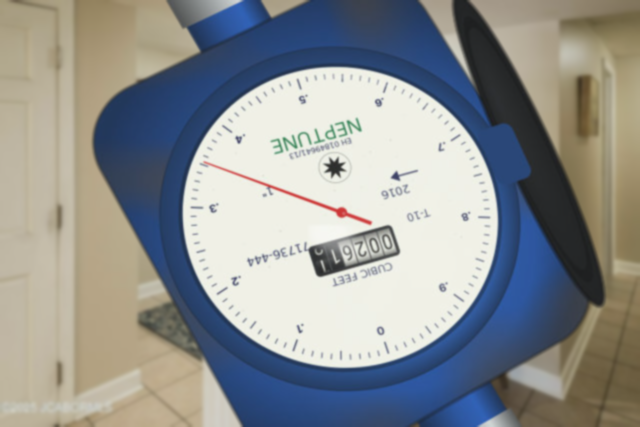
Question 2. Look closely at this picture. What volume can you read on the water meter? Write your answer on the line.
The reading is 2611.35 ft³
